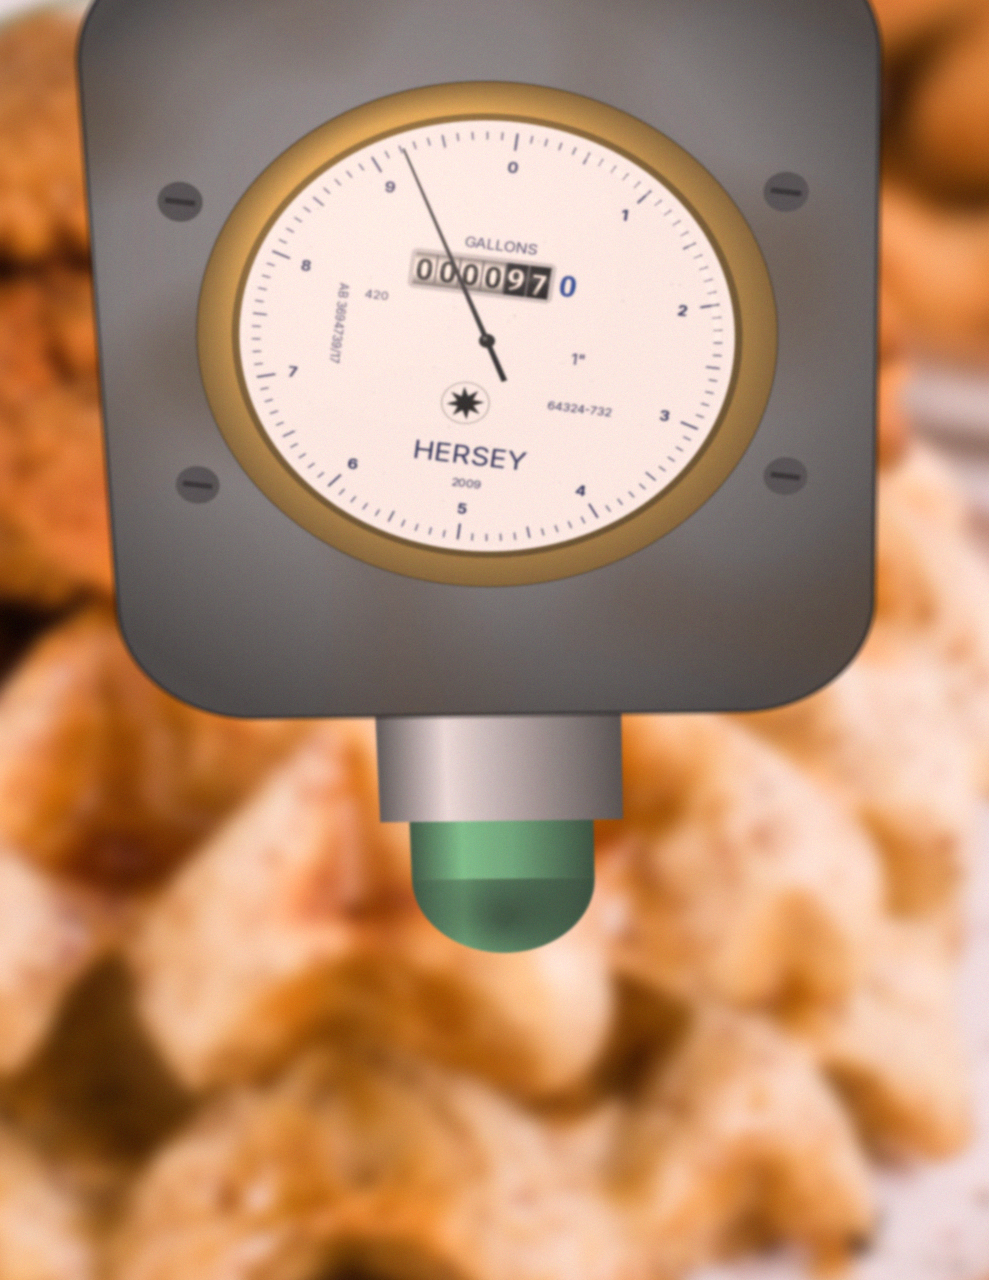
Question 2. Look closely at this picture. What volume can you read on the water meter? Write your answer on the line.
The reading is 969.2 gal
